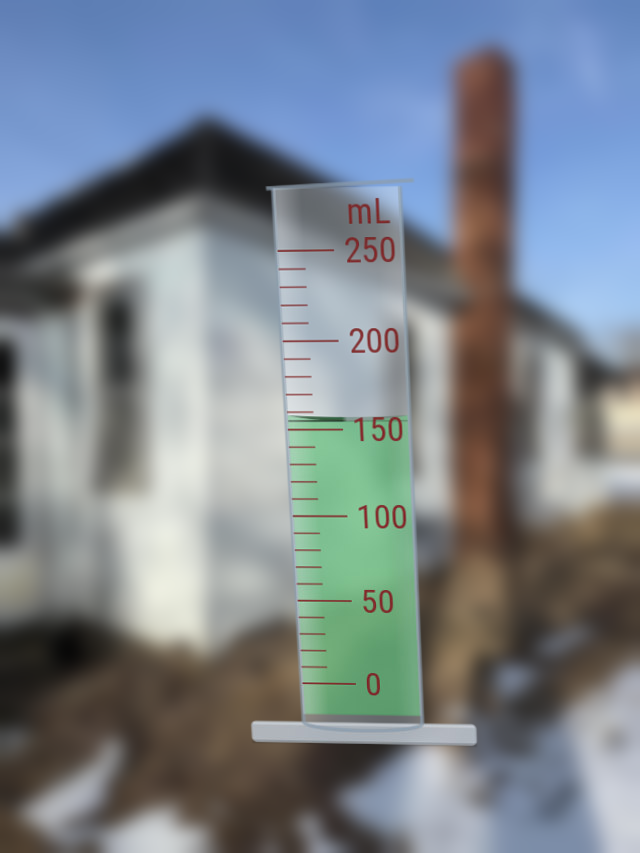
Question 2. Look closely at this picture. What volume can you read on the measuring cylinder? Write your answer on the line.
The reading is 155 mL
